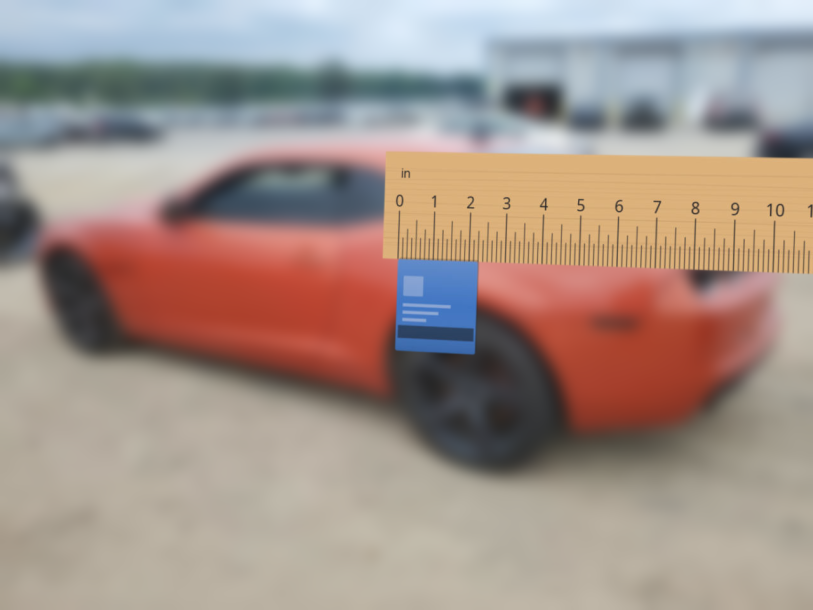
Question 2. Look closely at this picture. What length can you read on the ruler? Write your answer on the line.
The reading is 2.25 in
